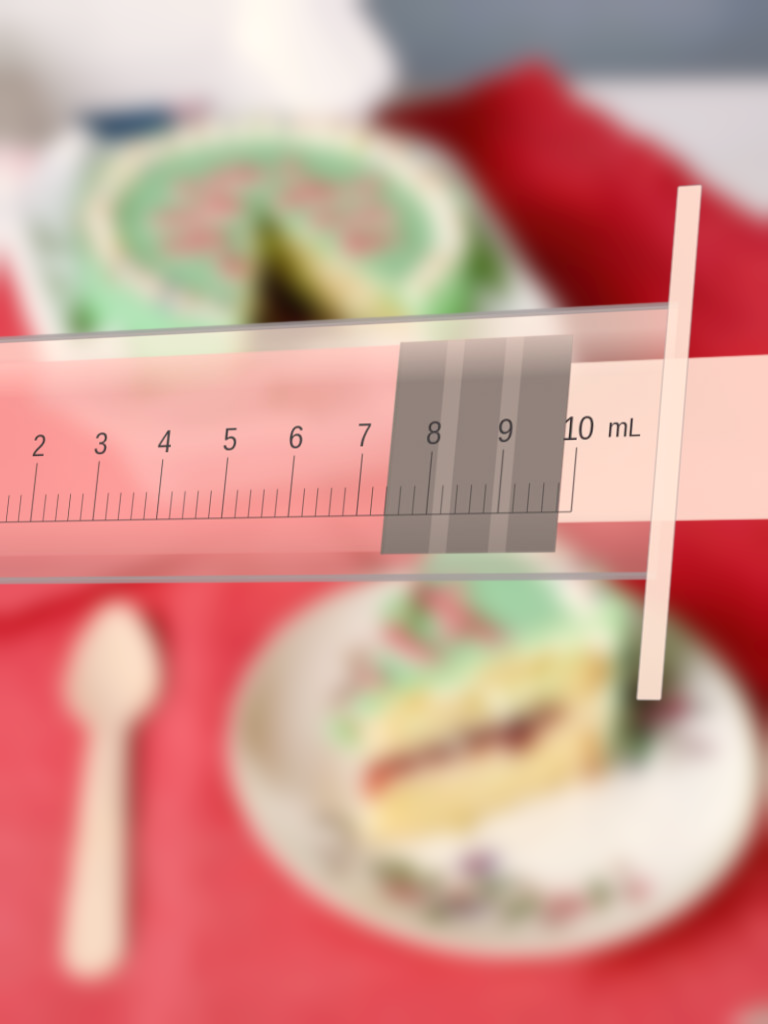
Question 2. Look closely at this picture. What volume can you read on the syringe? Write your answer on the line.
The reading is 7.4 mL
